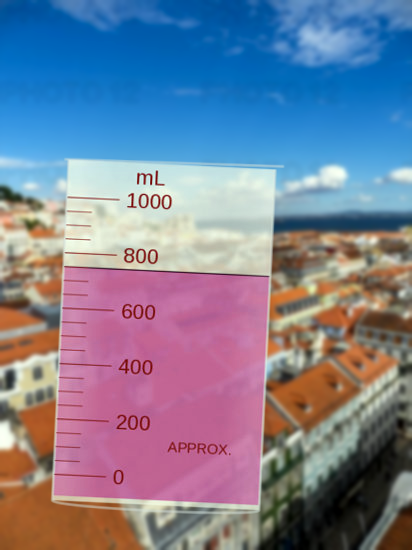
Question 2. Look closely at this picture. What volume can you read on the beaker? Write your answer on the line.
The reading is 750 mL
